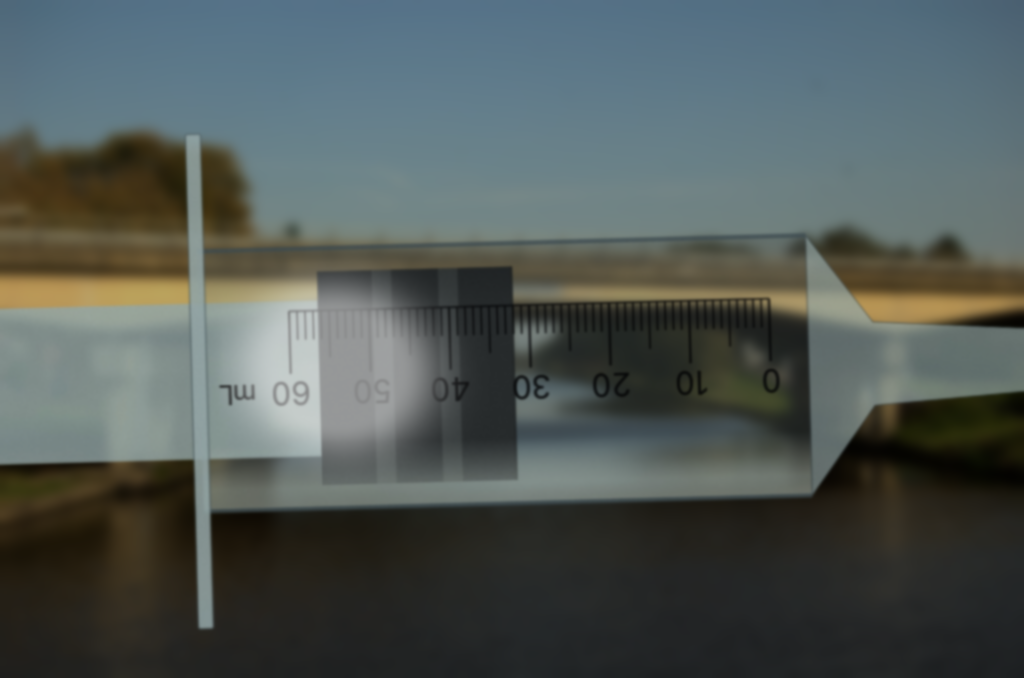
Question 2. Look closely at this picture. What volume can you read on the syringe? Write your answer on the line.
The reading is 32 mL
